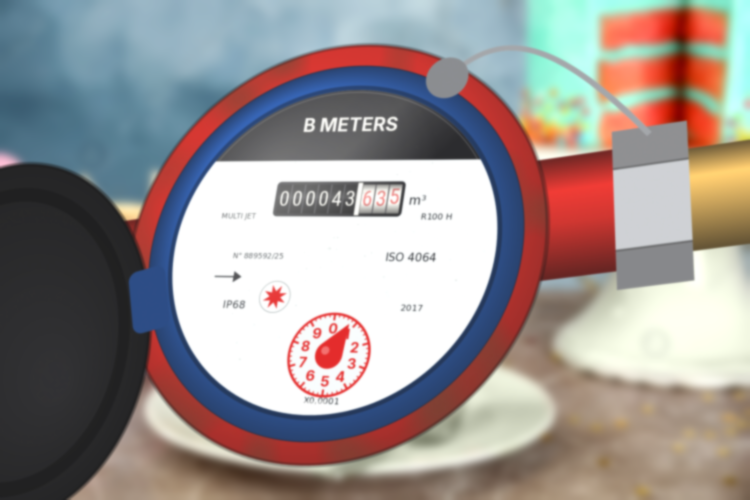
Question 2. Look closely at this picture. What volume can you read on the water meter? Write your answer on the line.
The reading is 43.6350 m³
